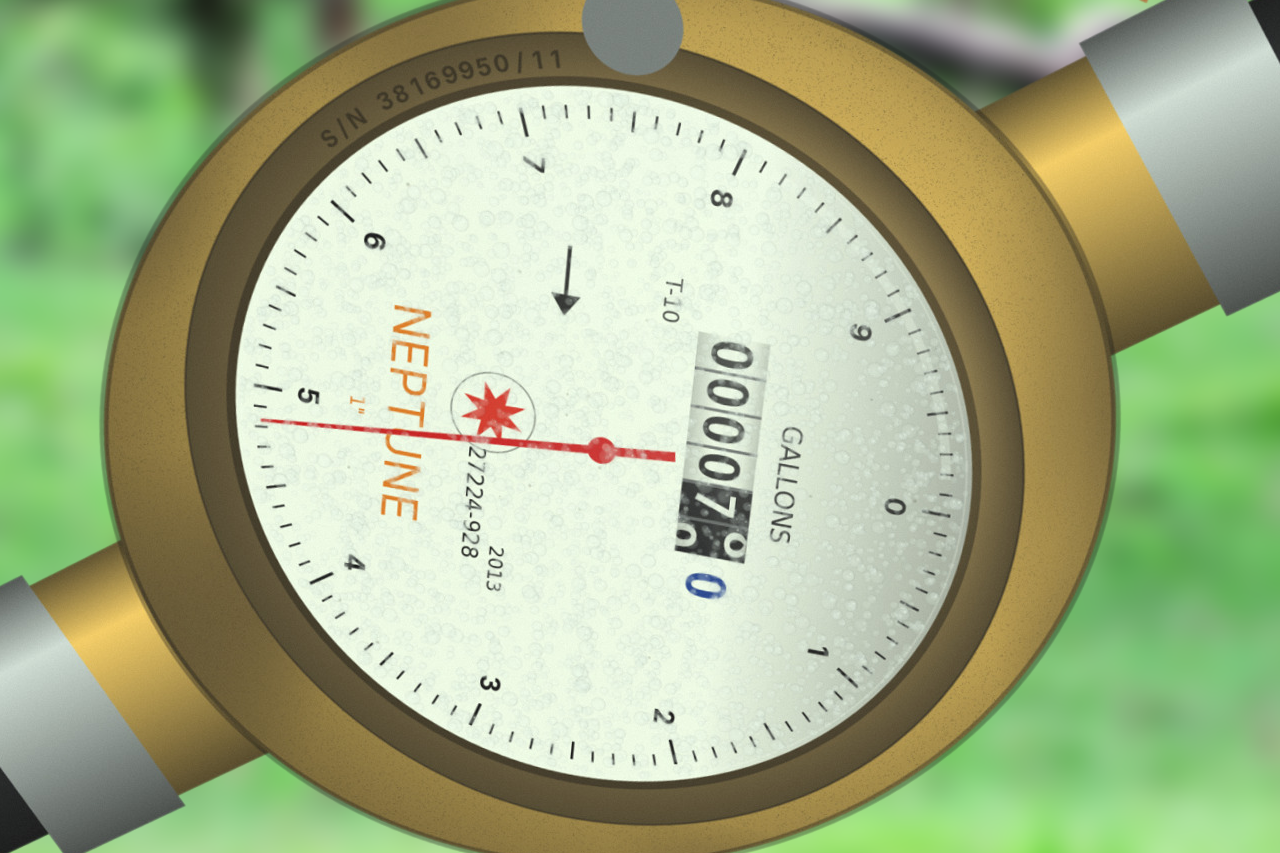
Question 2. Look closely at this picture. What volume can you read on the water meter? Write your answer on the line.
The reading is 784.8 gal
